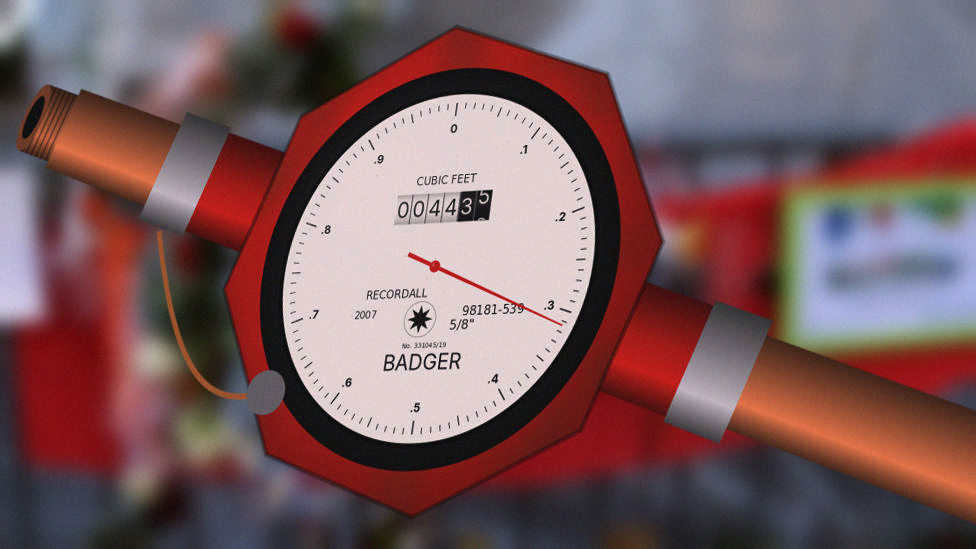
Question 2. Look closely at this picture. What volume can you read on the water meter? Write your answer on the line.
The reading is 4435.31 ft³
